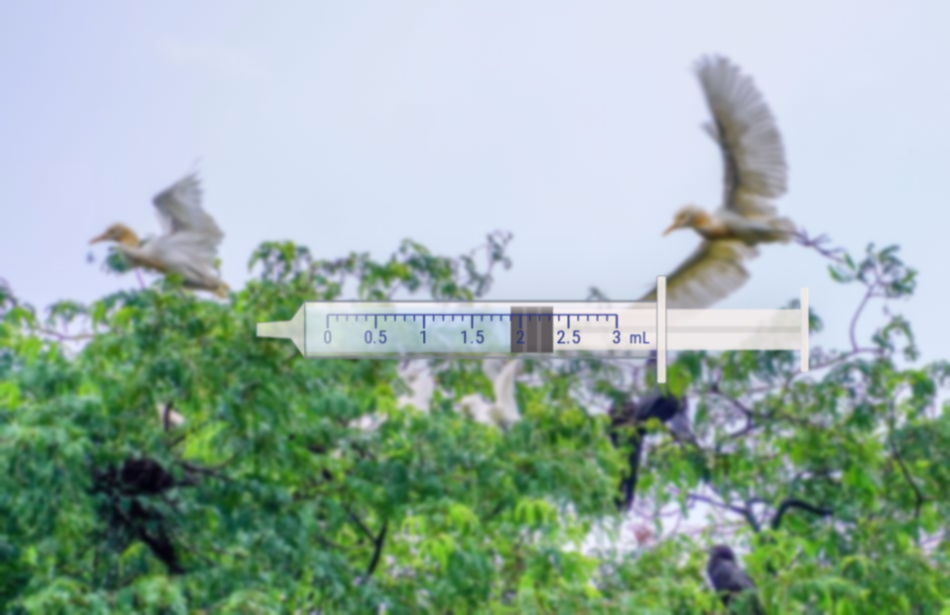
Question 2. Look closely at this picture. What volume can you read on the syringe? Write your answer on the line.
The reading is 1.9 mL
